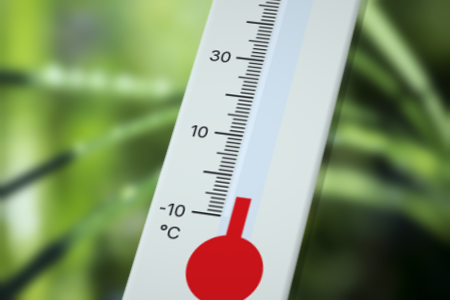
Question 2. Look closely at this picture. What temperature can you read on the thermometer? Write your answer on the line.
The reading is -5 °C
